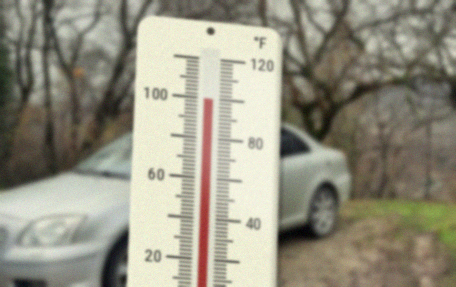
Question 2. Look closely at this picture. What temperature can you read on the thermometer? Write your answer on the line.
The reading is 100 °F
